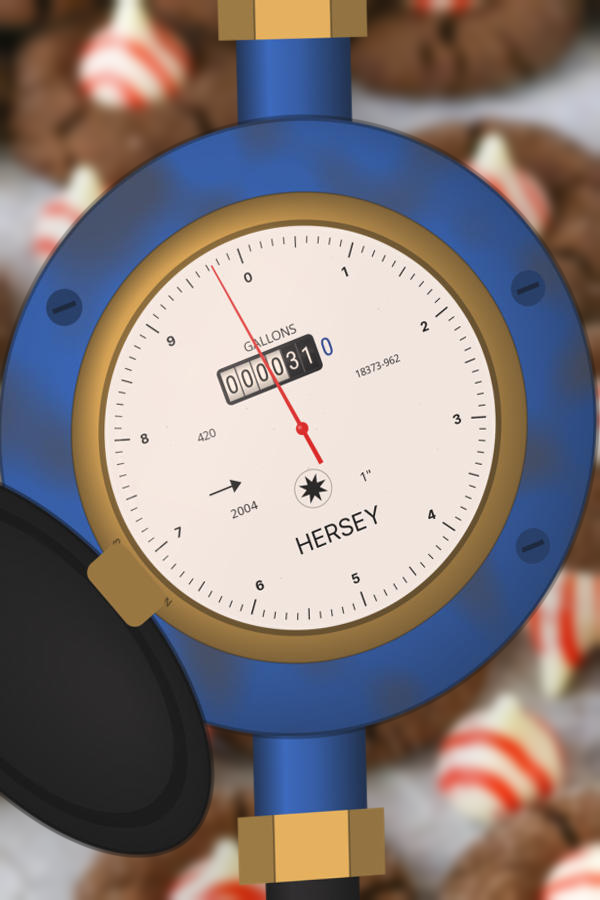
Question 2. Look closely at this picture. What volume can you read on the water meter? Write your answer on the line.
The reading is 309.7 gal
